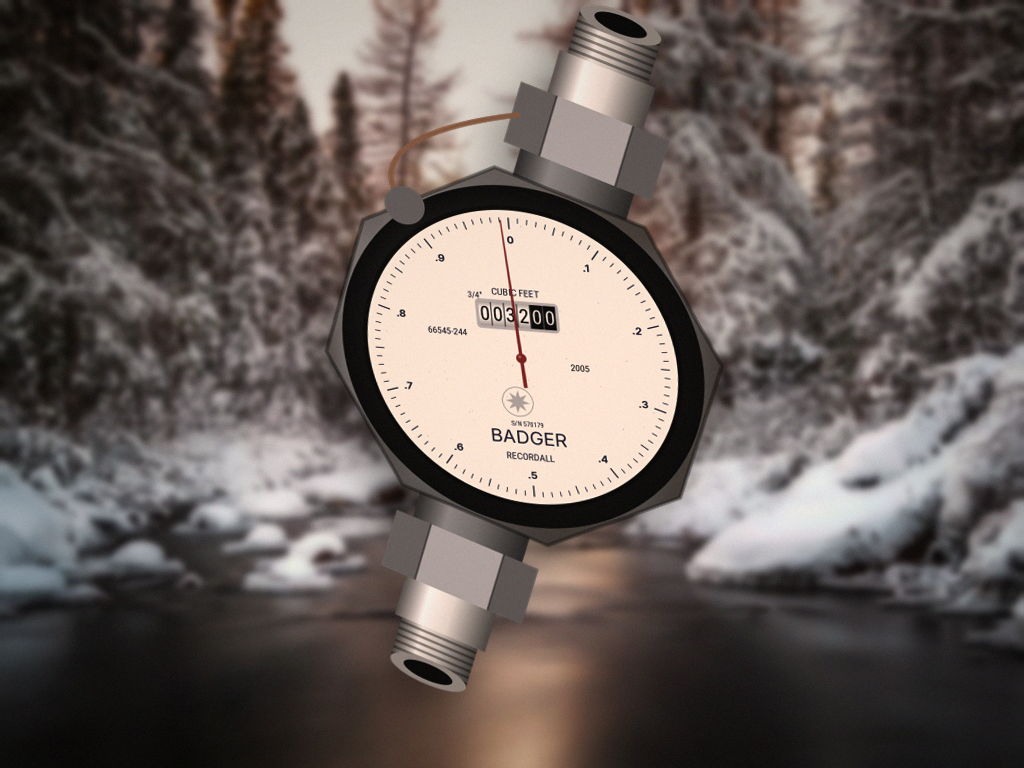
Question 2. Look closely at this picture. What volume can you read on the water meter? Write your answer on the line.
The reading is 3199.99 ft³
